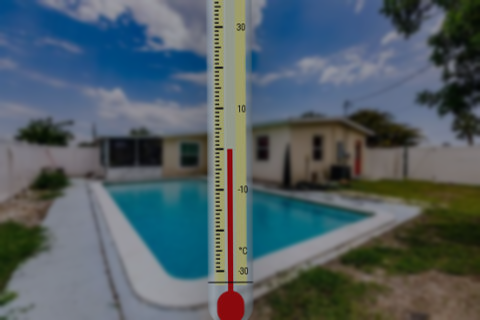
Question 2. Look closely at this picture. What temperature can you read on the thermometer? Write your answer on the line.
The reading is 0 °C
